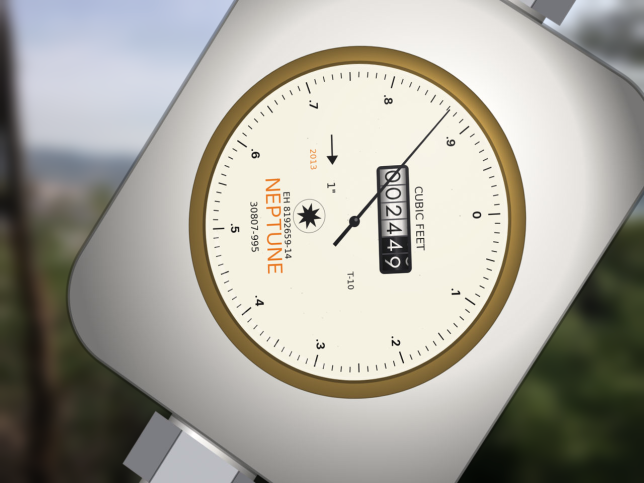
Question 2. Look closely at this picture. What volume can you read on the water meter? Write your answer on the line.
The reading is 2448.87 ft³
